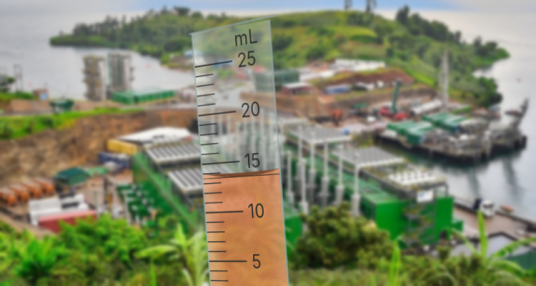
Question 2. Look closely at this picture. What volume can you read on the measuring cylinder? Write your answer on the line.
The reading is 13.5 mL
